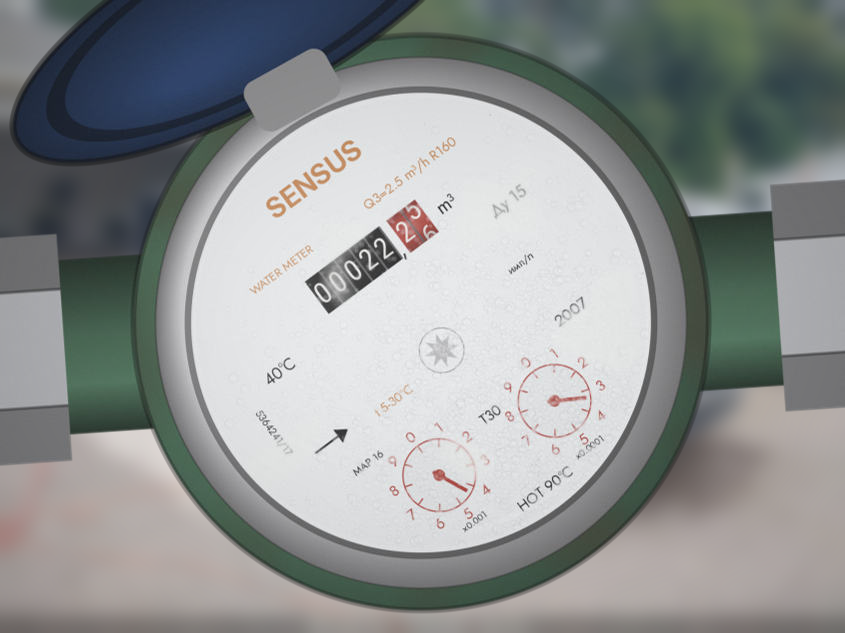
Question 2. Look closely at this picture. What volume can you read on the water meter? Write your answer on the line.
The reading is 22.2543 m³
